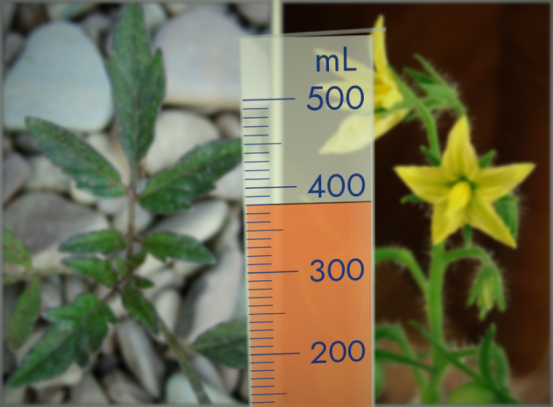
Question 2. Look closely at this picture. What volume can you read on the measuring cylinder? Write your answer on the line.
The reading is 380 mL
